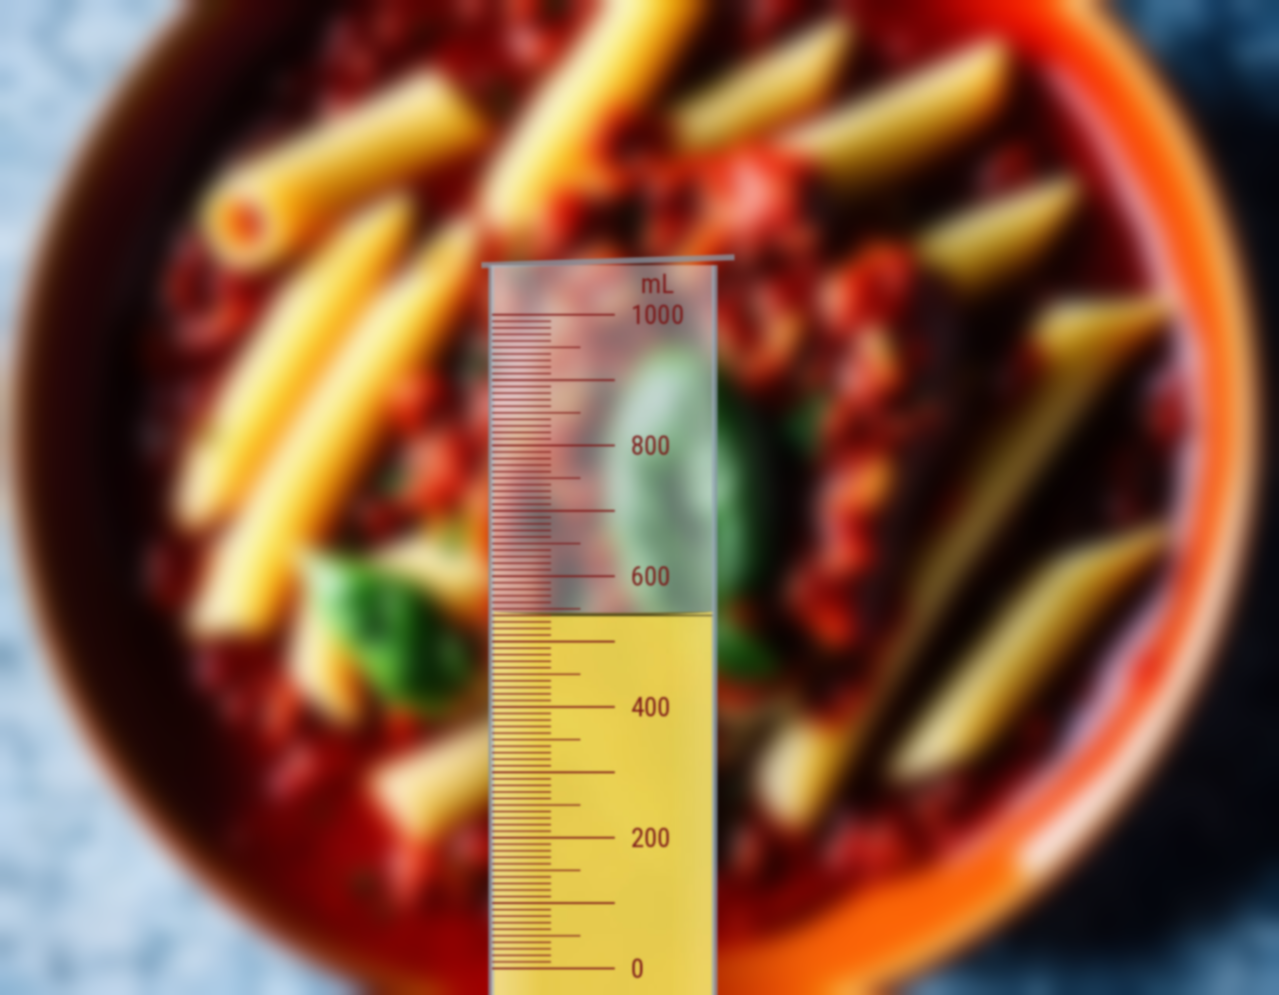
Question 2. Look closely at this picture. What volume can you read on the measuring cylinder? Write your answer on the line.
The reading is 540 mL
